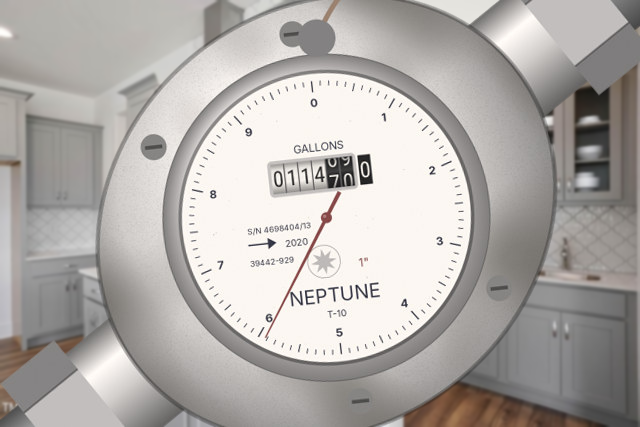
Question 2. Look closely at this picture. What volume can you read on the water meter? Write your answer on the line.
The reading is 114695.9 gal
